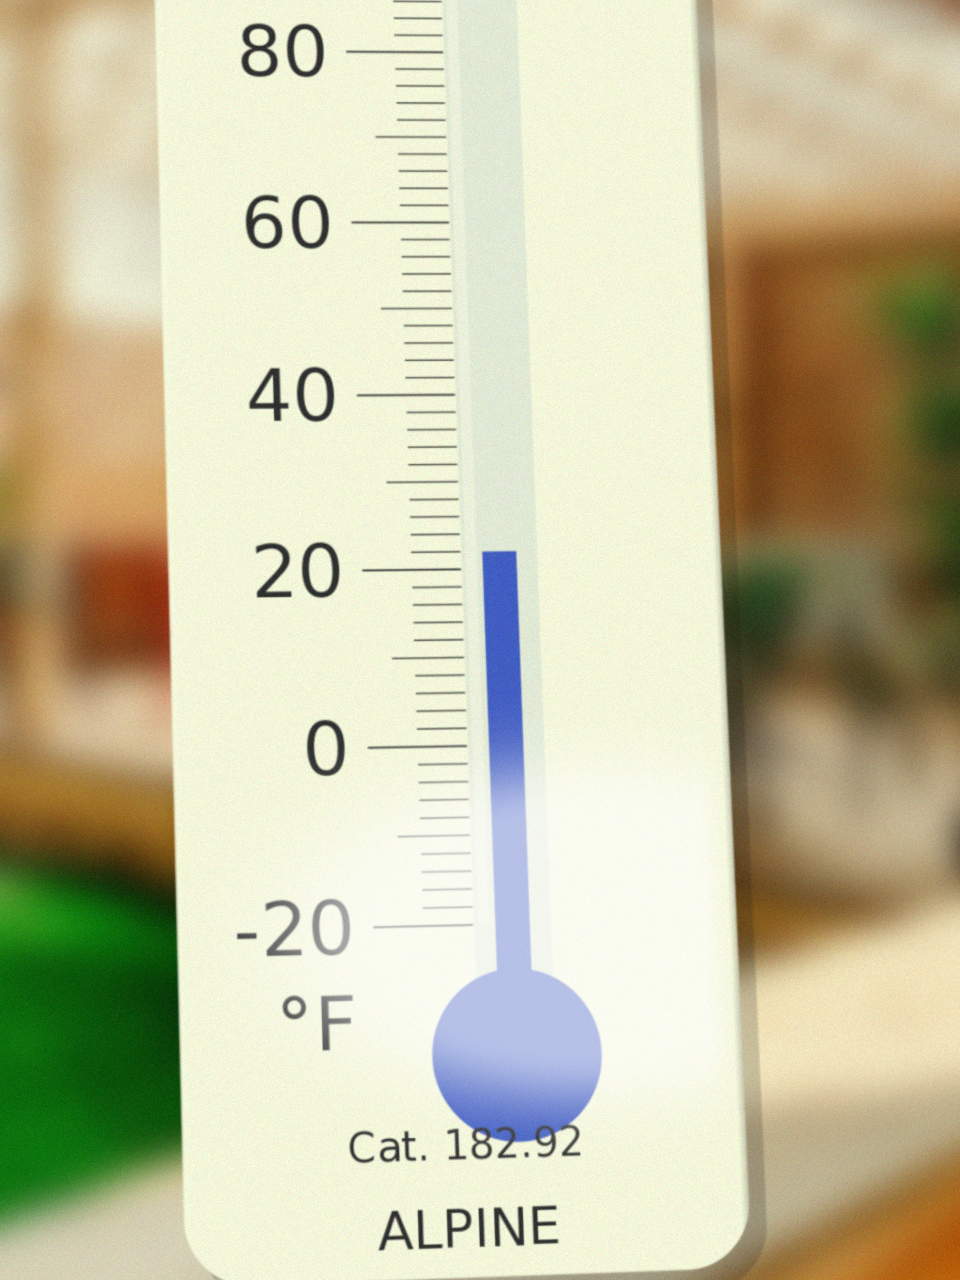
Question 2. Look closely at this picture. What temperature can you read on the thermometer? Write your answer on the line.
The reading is 22 °F
